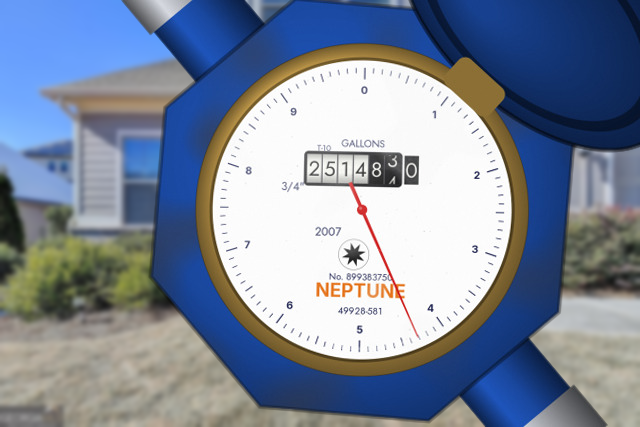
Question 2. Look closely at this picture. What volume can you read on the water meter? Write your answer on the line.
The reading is 2514834.3 gal
